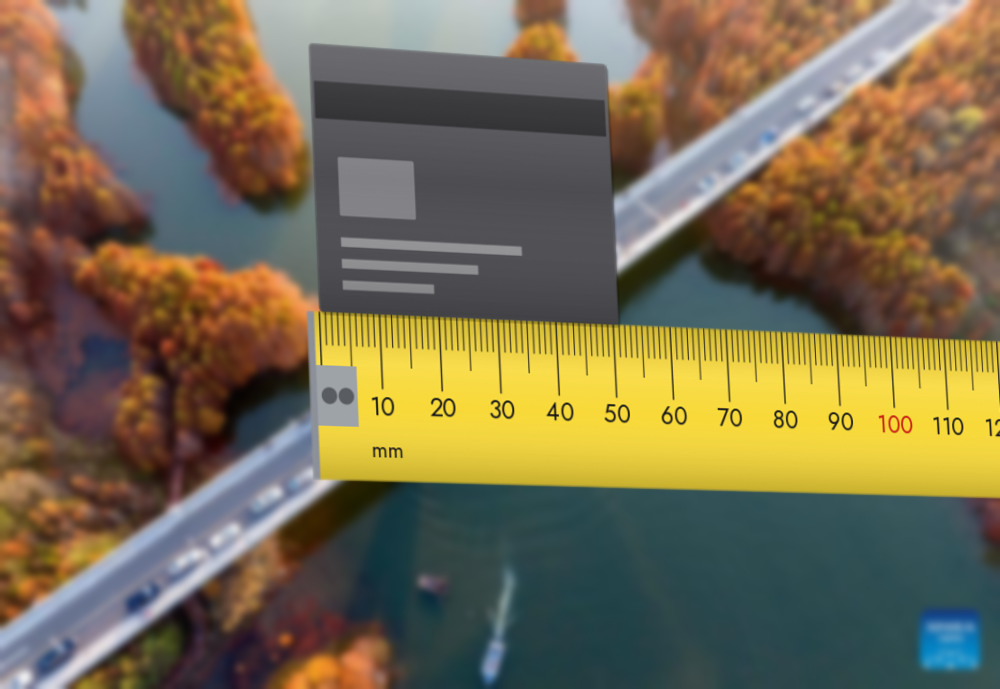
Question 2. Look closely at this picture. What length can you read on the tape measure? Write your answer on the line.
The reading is 51 mm
